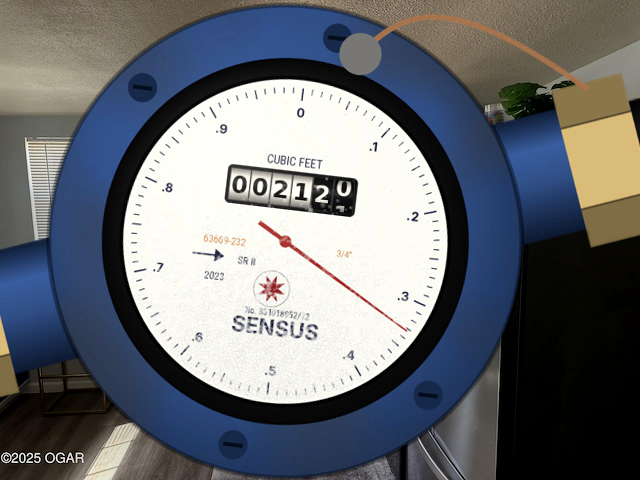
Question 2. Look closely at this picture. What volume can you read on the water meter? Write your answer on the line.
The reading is 2120.33 ft³
